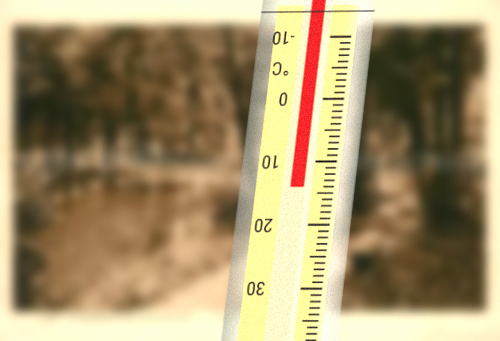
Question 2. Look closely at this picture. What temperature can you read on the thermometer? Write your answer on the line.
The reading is 14 °C
